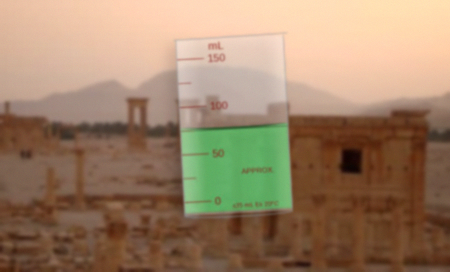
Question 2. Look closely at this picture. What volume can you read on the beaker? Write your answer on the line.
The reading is 75 mL
